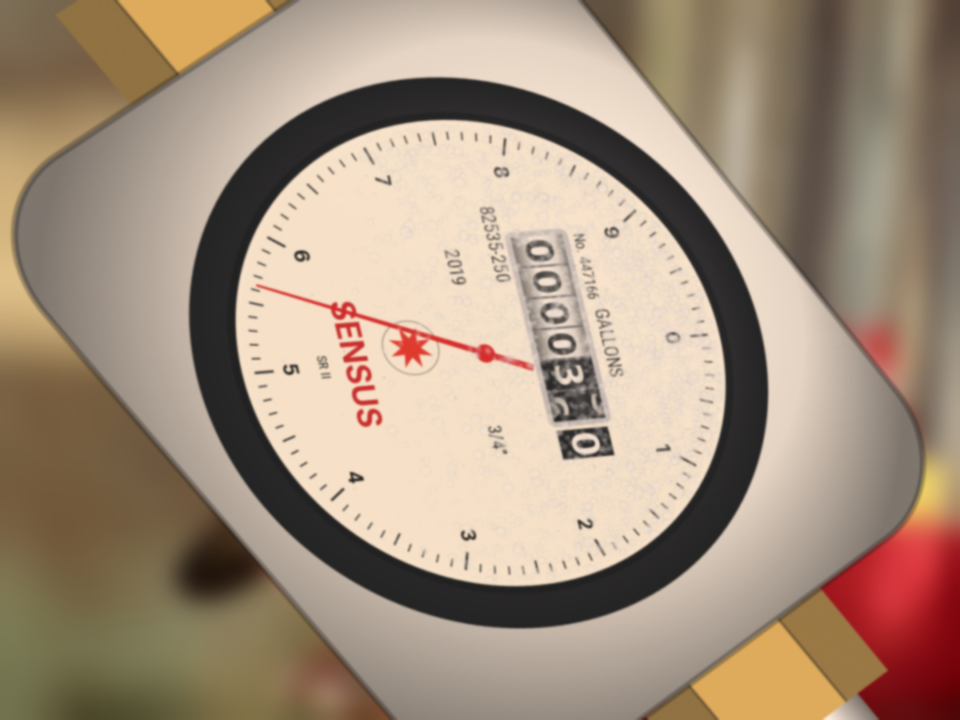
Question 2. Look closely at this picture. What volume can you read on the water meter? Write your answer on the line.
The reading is 355.6 gal
